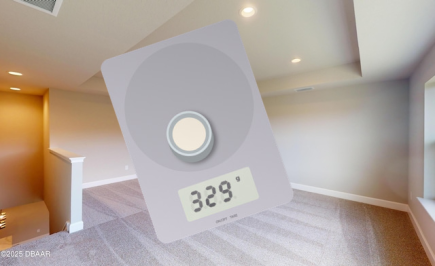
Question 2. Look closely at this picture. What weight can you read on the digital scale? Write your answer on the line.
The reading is 329 g
